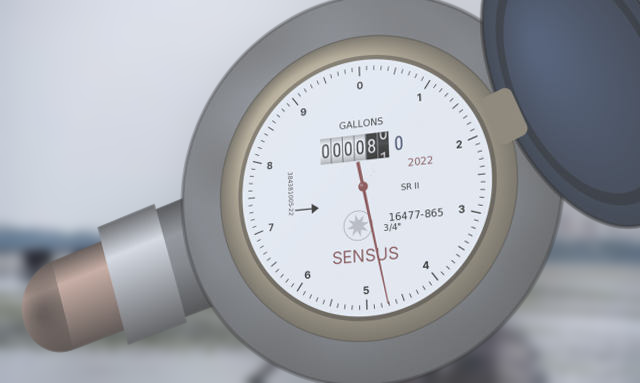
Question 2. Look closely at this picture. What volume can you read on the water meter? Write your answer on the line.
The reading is 804.7 gal
